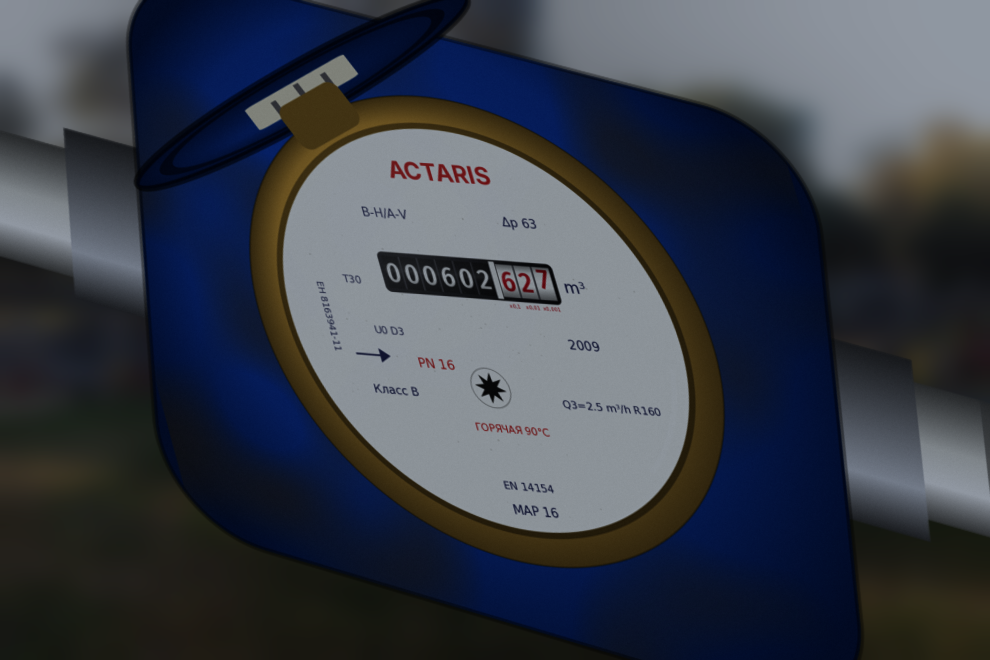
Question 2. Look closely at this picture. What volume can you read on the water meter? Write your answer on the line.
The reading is 602.627 m³
